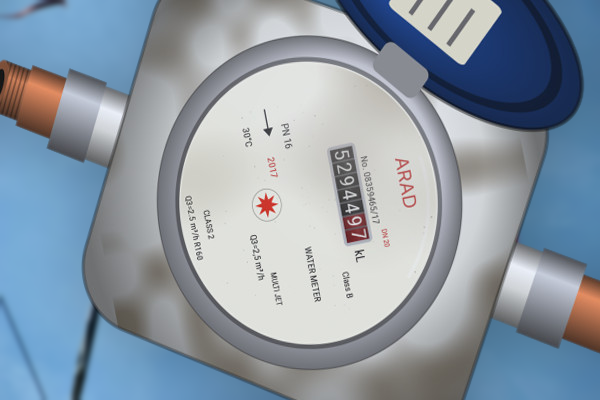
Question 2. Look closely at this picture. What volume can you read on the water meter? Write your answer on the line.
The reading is 52944.97 kL
